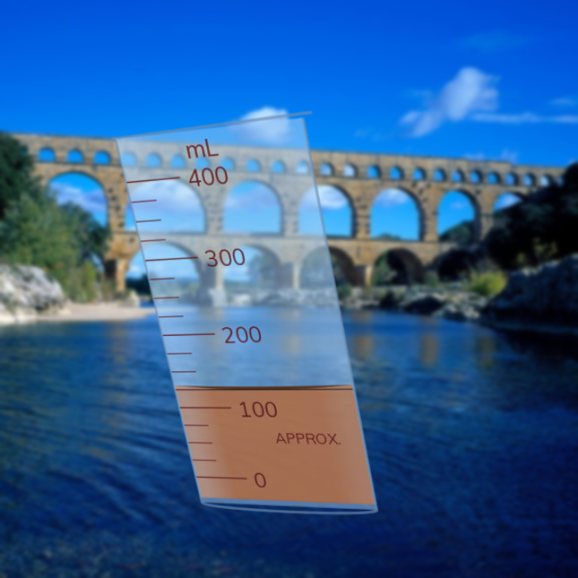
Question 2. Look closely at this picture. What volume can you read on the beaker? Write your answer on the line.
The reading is 125 mL
